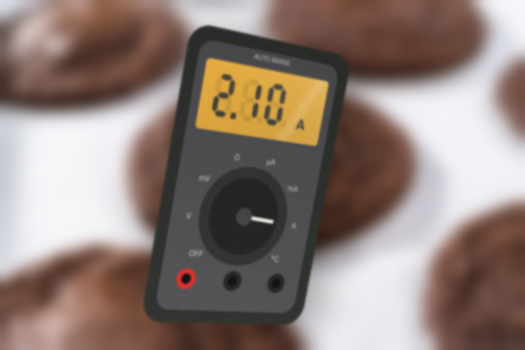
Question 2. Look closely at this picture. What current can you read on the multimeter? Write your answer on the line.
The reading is 2.10 A
